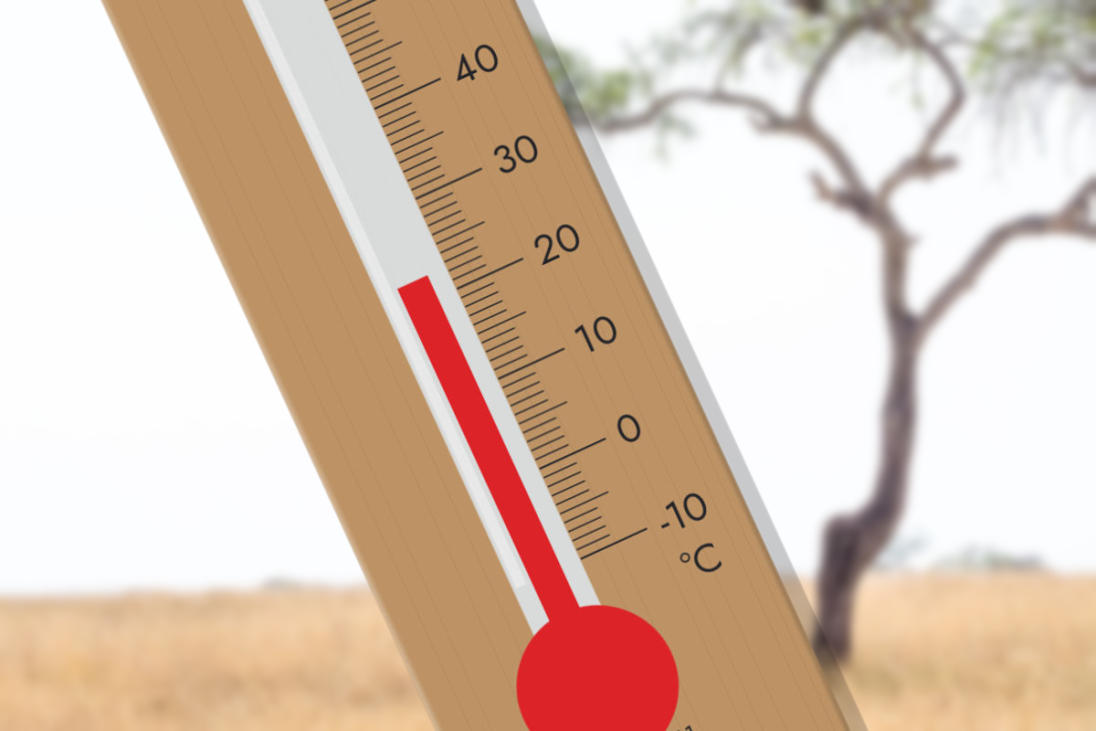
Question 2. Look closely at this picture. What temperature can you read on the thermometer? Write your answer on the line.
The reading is 22.5 °C
